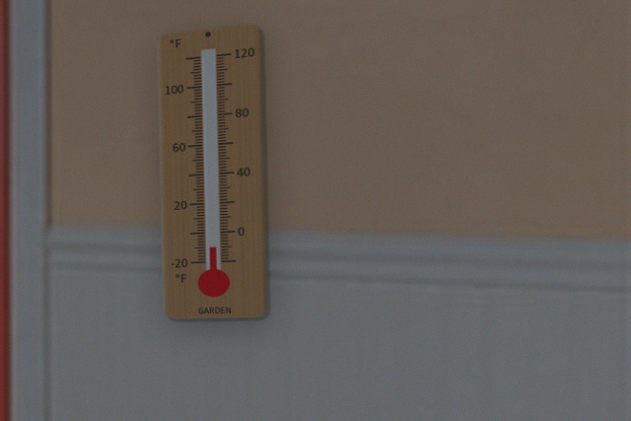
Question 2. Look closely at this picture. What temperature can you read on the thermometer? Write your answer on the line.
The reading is -10 °F
